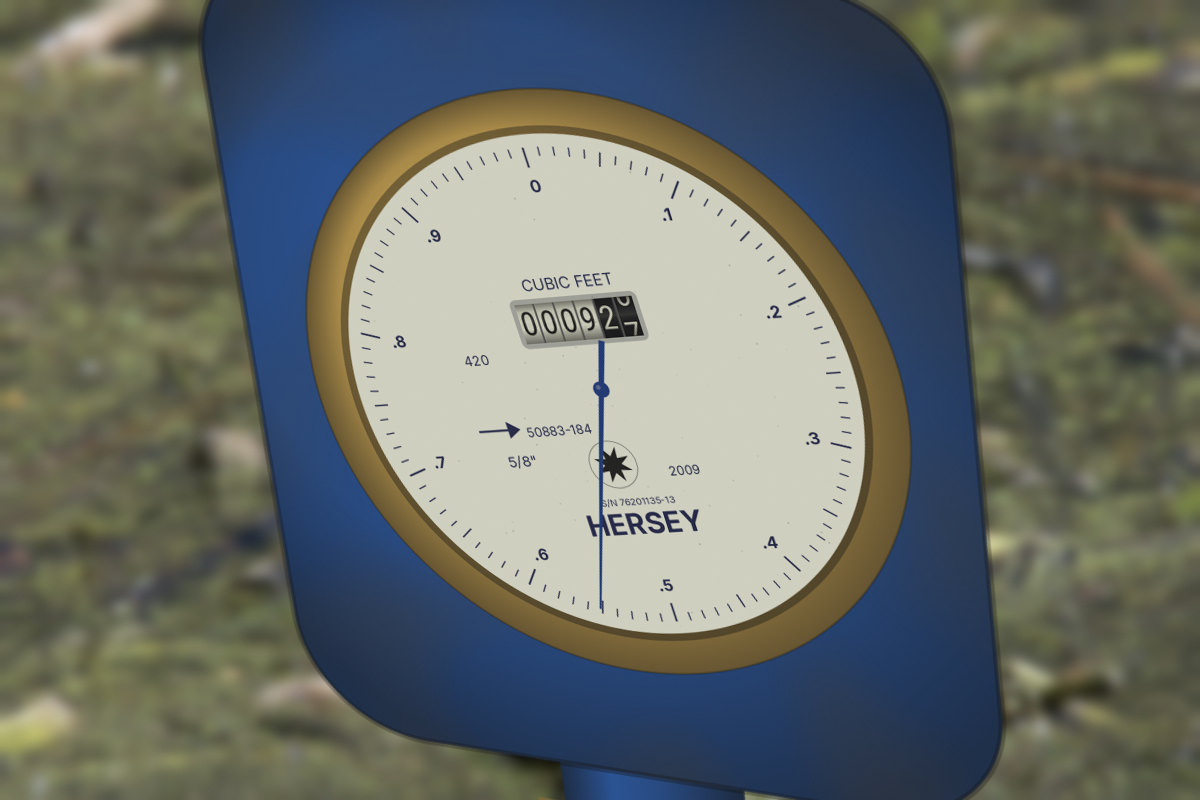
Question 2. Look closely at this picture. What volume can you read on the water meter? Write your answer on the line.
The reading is 926.55 ft³
